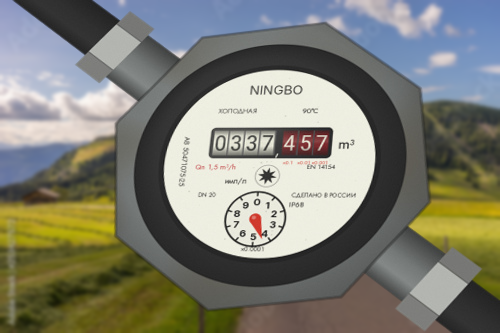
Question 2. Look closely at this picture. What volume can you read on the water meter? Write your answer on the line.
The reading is 337.4574 m³
